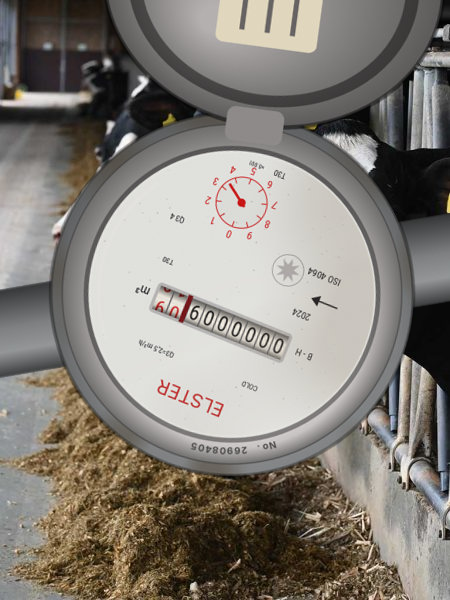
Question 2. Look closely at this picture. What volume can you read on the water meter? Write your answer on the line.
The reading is 9.093 m³
